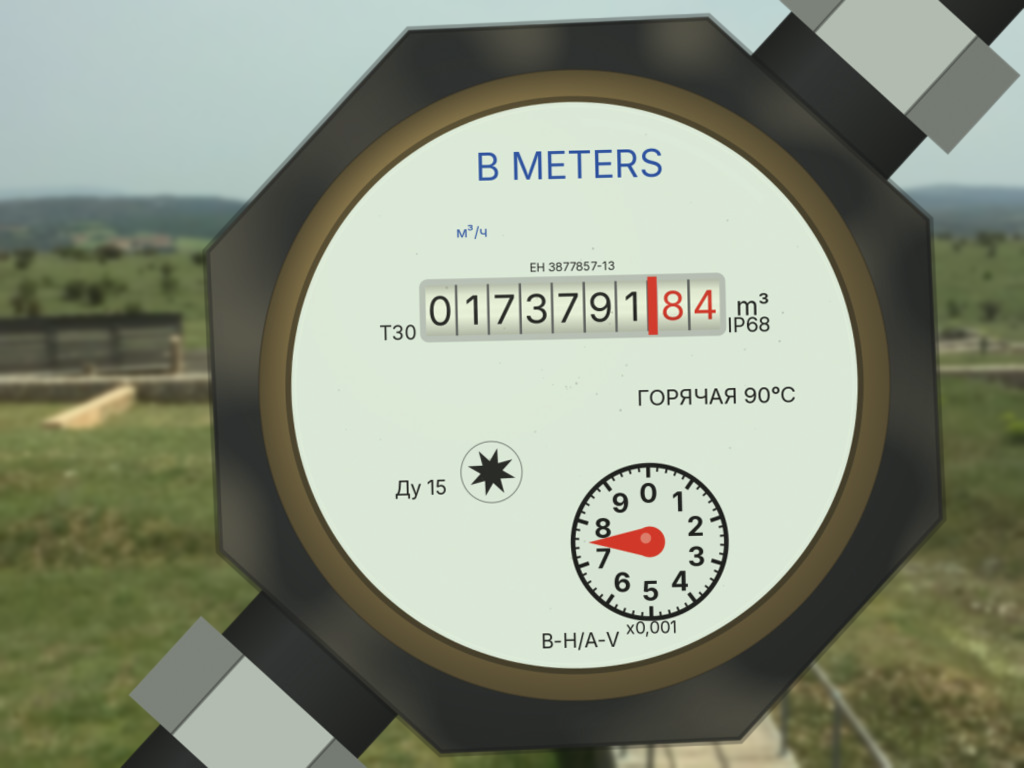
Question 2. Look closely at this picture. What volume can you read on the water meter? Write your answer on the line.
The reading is 173791.847 m³
